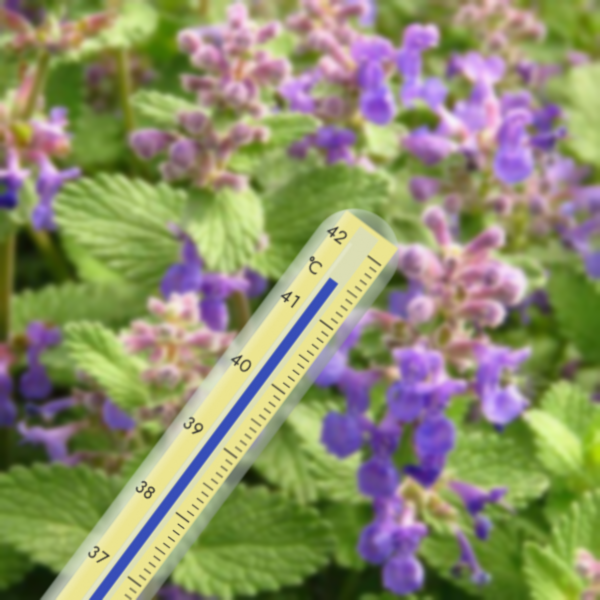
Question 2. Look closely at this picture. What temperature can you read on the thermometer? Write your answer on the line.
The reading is 41.5 °C
